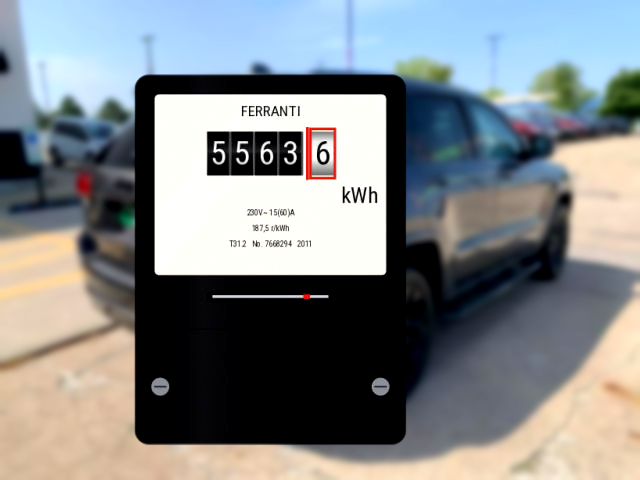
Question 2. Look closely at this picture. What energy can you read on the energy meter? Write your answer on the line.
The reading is 5563.6 kWh
